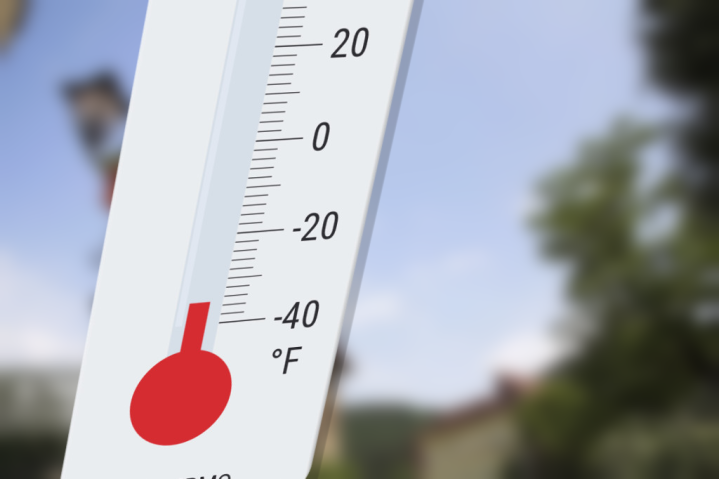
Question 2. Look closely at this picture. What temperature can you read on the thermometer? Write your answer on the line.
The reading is -35 °F
